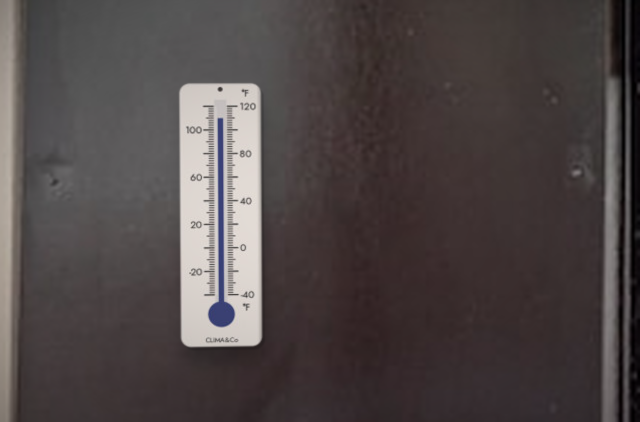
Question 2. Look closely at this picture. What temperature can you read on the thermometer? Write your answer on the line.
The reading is 110 °F
